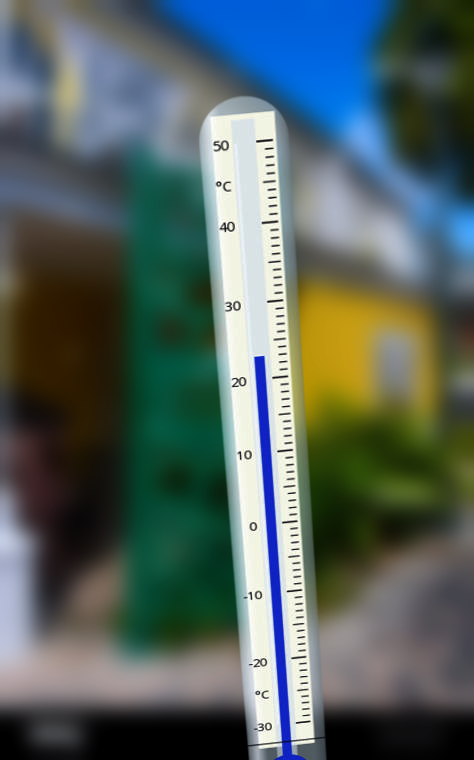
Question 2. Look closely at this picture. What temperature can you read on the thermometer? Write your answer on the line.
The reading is 23 °C
